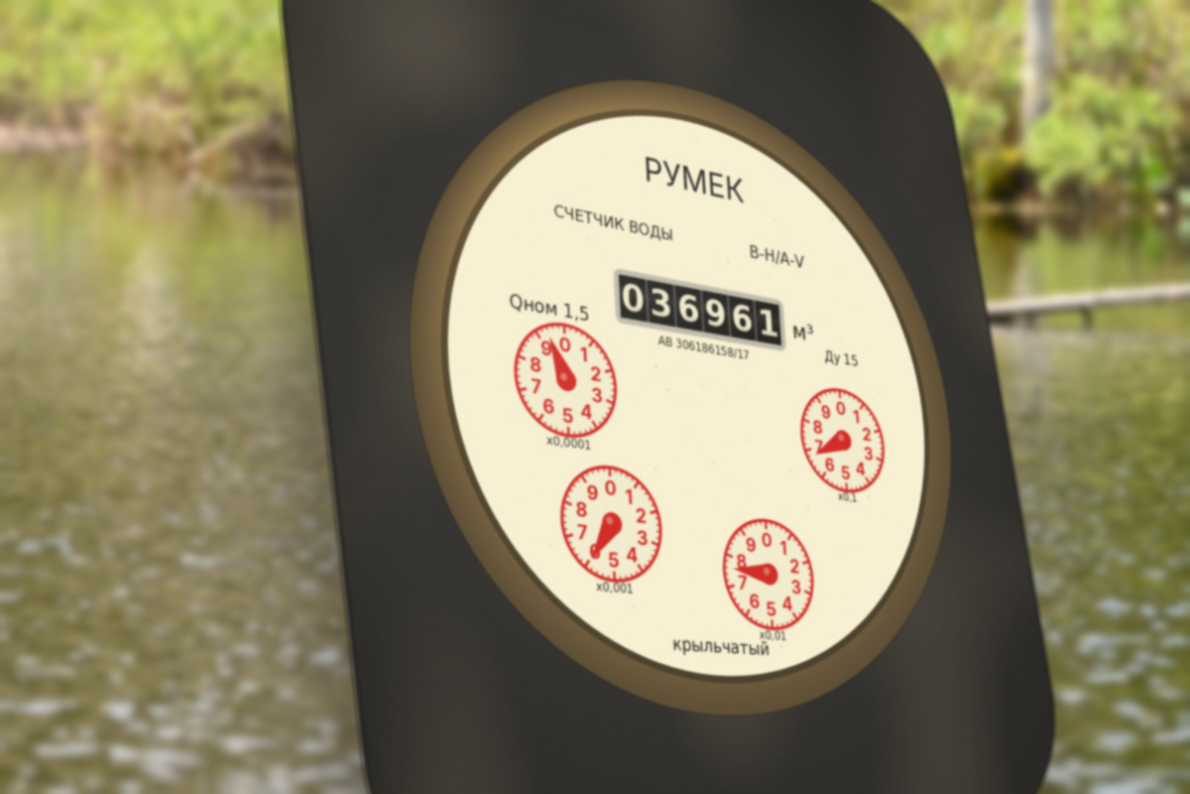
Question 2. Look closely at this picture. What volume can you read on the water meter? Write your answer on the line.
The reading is 36961.6759 m³
